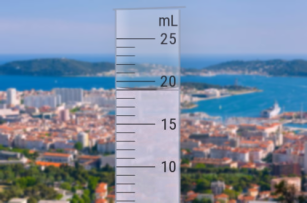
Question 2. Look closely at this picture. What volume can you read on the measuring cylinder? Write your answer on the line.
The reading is 19 mL
